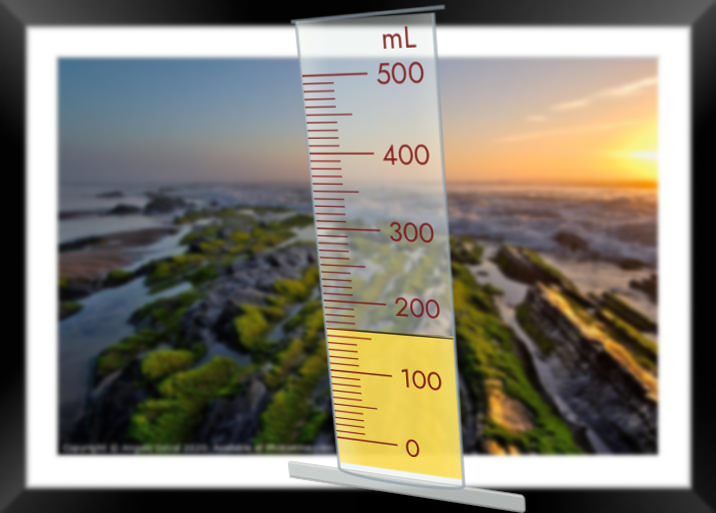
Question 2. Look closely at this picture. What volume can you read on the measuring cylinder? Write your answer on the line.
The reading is 160 mL
